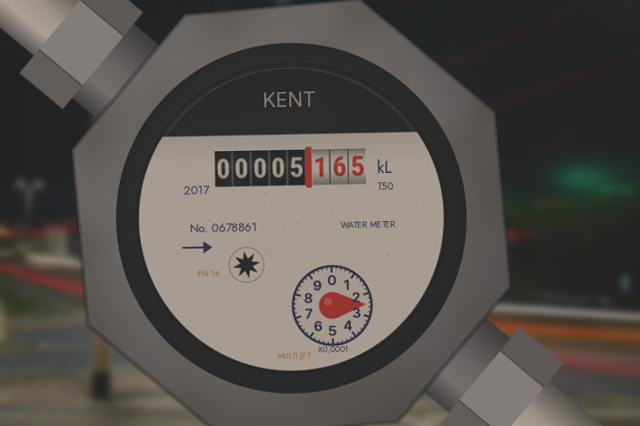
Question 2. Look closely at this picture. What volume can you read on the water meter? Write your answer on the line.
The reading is 5.1652 kL
